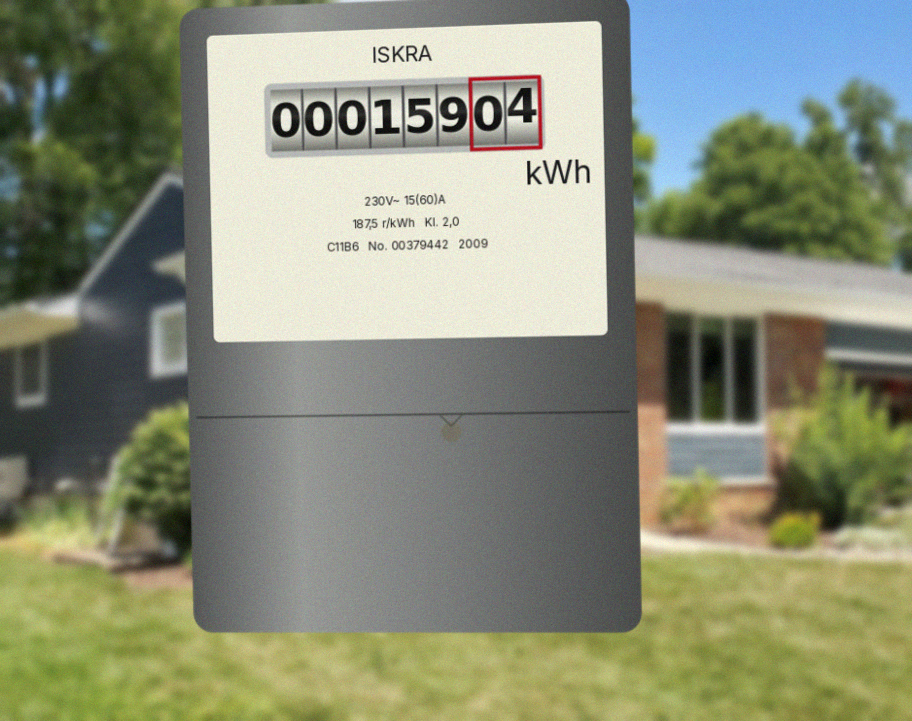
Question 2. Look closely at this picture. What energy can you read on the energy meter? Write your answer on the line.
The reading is 159.04 kWh
